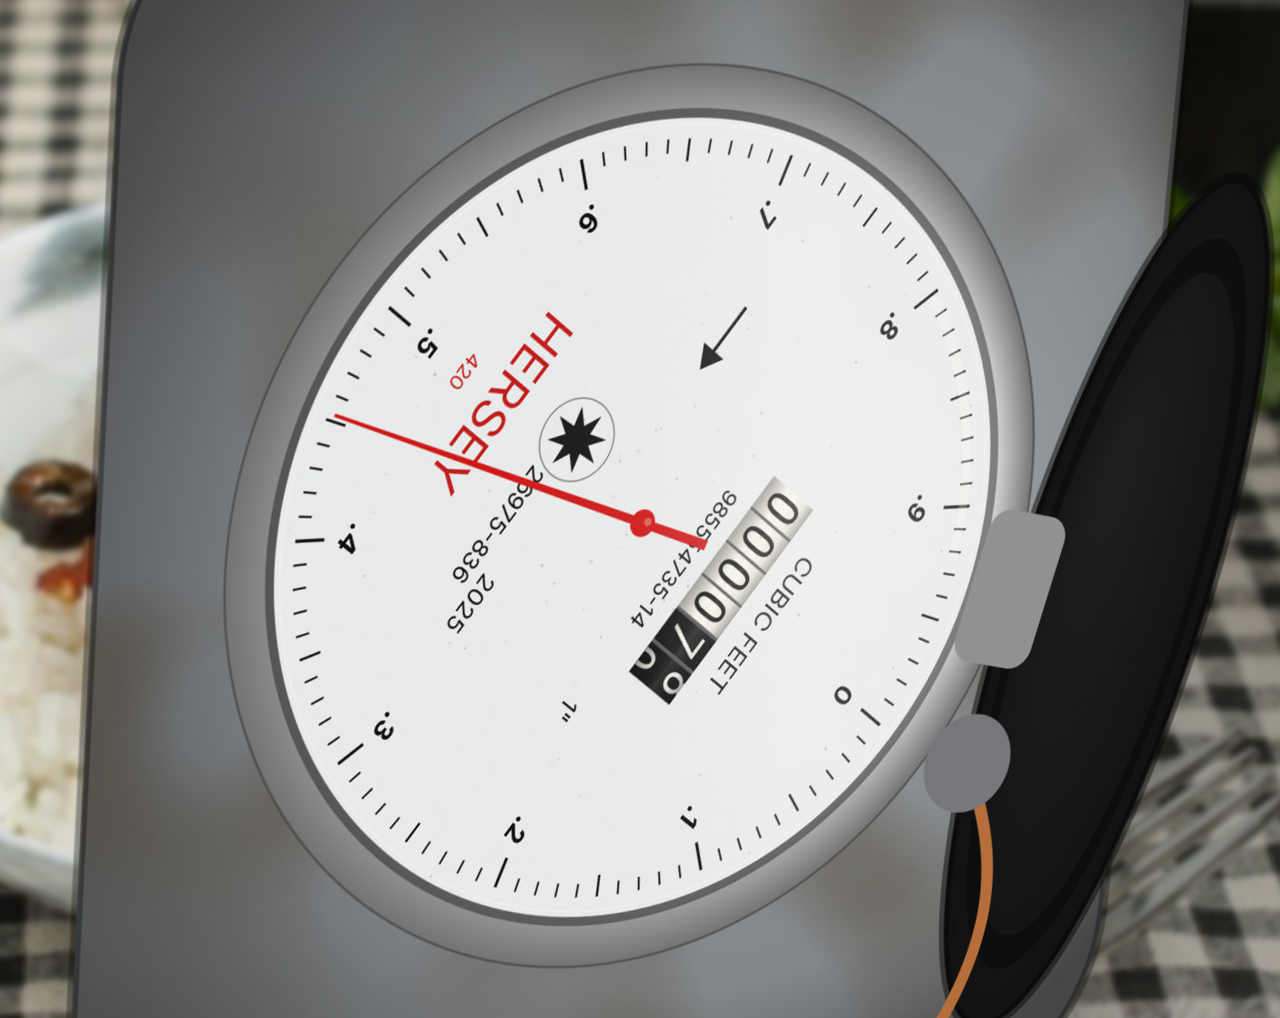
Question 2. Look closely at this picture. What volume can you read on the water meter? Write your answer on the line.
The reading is 78.45 ft³
